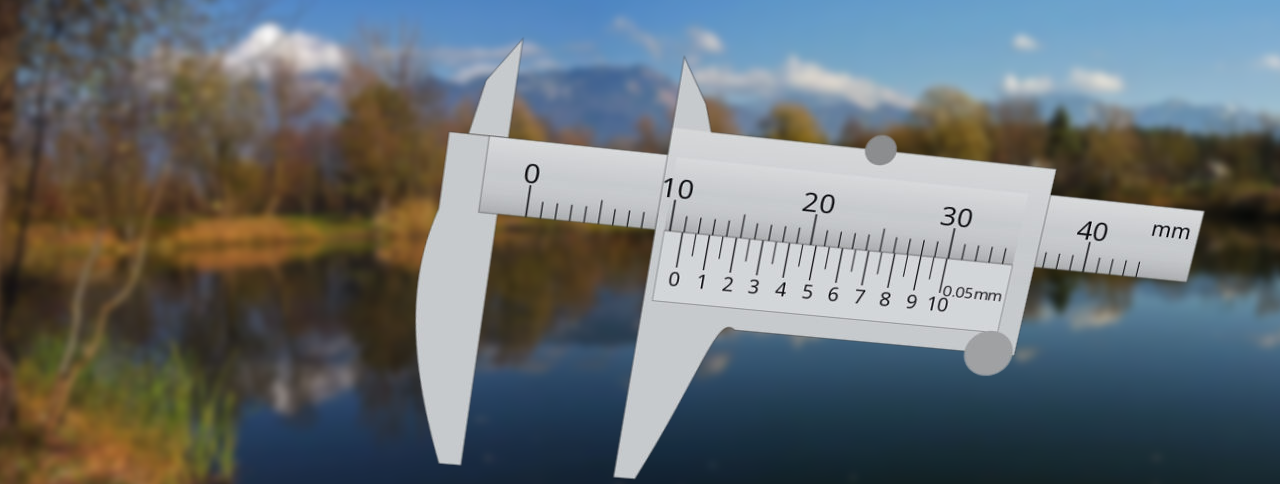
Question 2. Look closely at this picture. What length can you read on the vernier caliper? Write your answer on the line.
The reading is 10.9 mm
